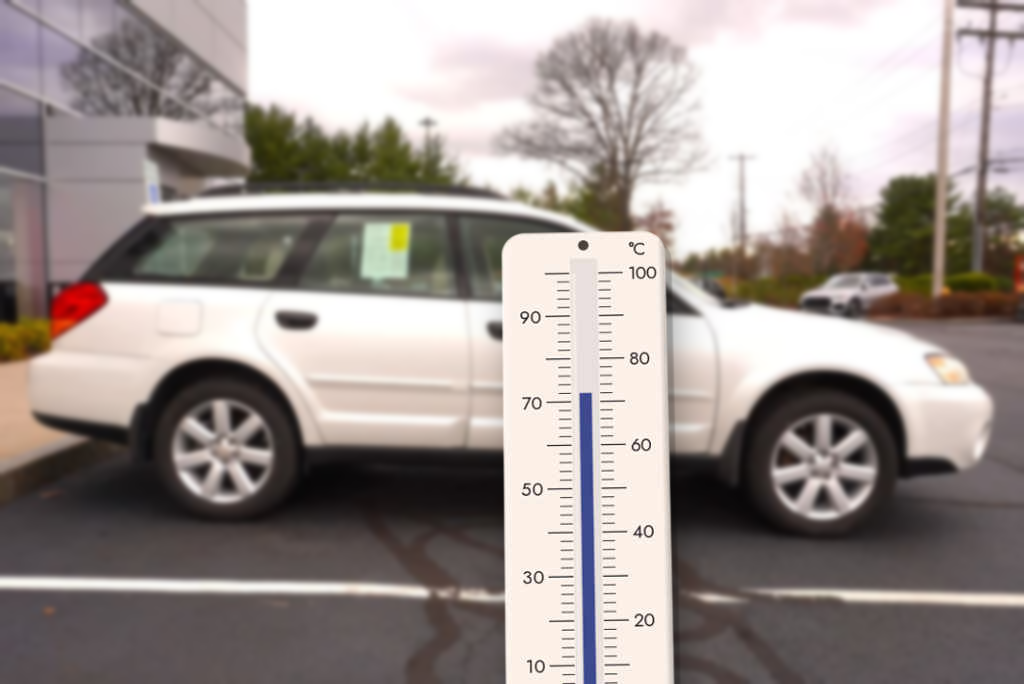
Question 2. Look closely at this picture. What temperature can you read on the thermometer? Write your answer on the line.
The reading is 72 °C
